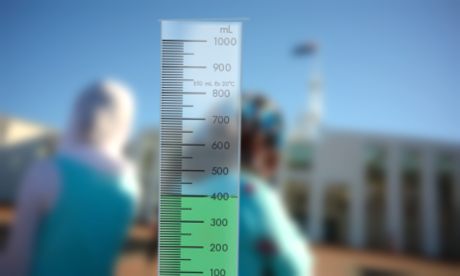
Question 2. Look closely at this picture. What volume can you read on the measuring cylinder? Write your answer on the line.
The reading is 400 mL
